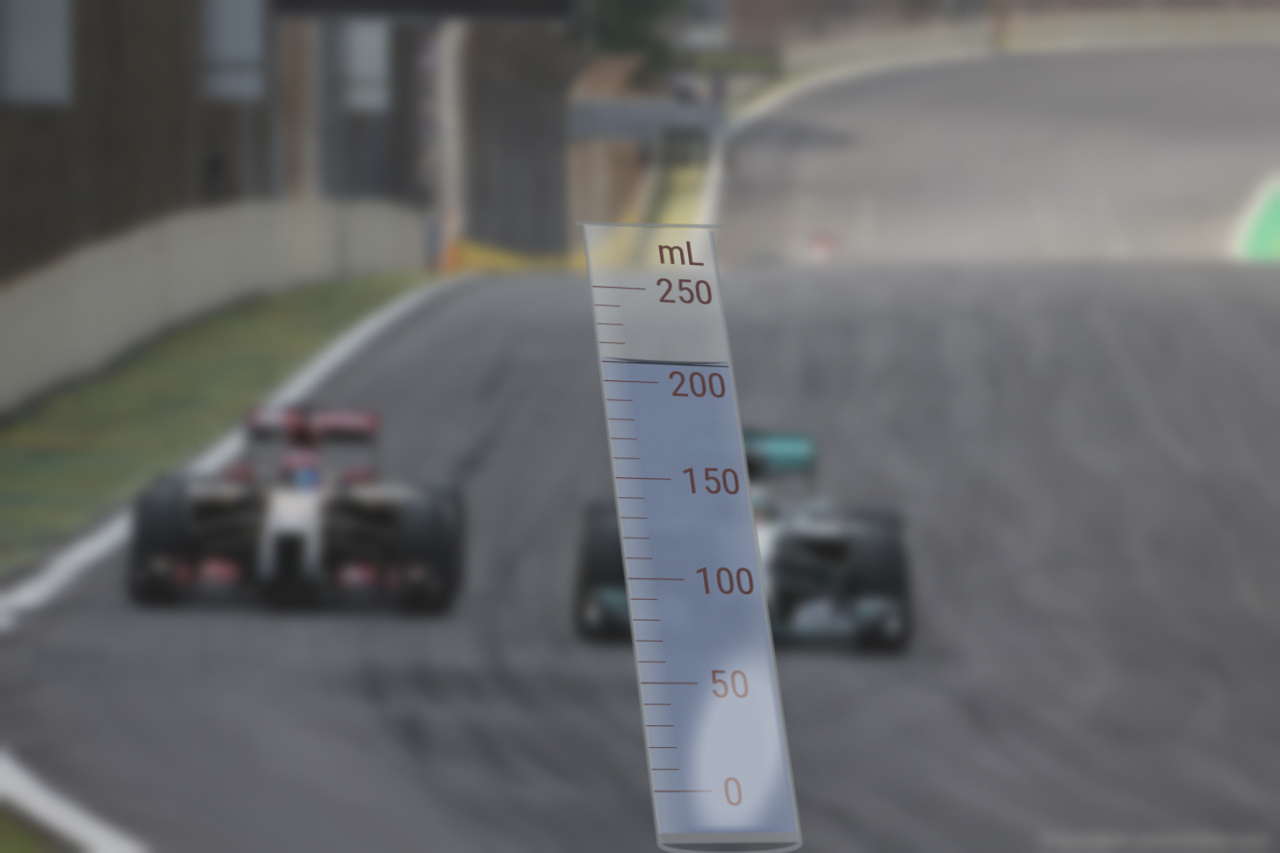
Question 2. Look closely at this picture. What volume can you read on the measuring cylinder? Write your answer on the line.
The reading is 210 mL
